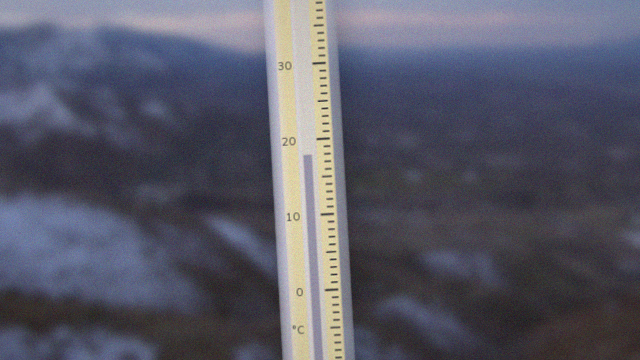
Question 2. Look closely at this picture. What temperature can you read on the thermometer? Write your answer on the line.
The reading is 18 °C
